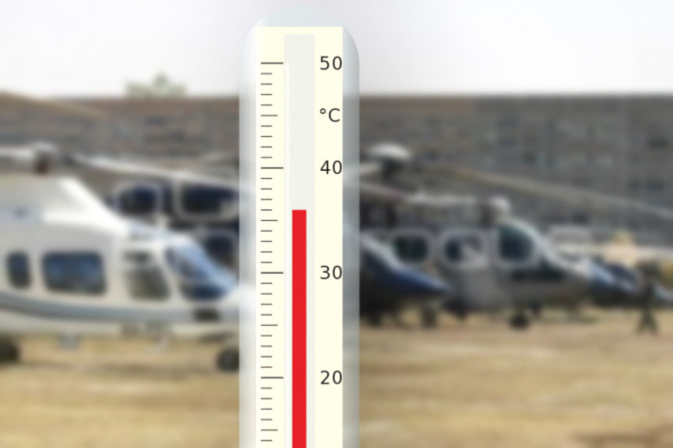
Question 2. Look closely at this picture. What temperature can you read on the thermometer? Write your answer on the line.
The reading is 36 °C
